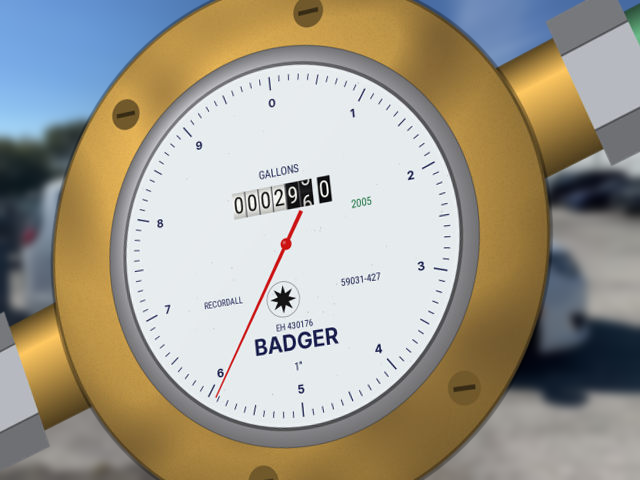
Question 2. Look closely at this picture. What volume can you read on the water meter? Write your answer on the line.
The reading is 2955.9 gal
